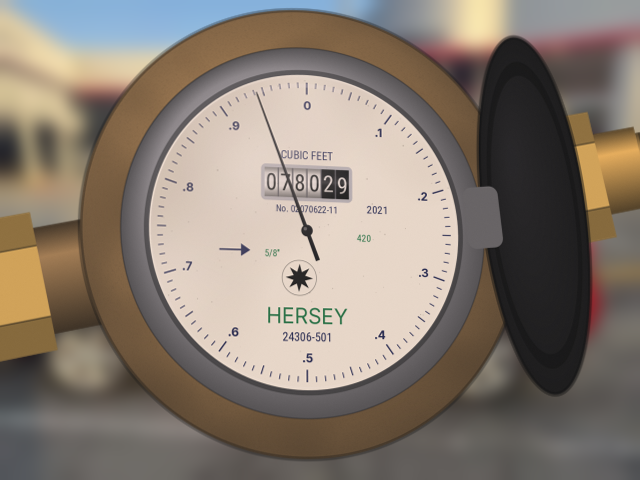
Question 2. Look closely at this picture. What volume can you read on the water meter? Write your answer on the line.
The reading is 78028.94 ft³
